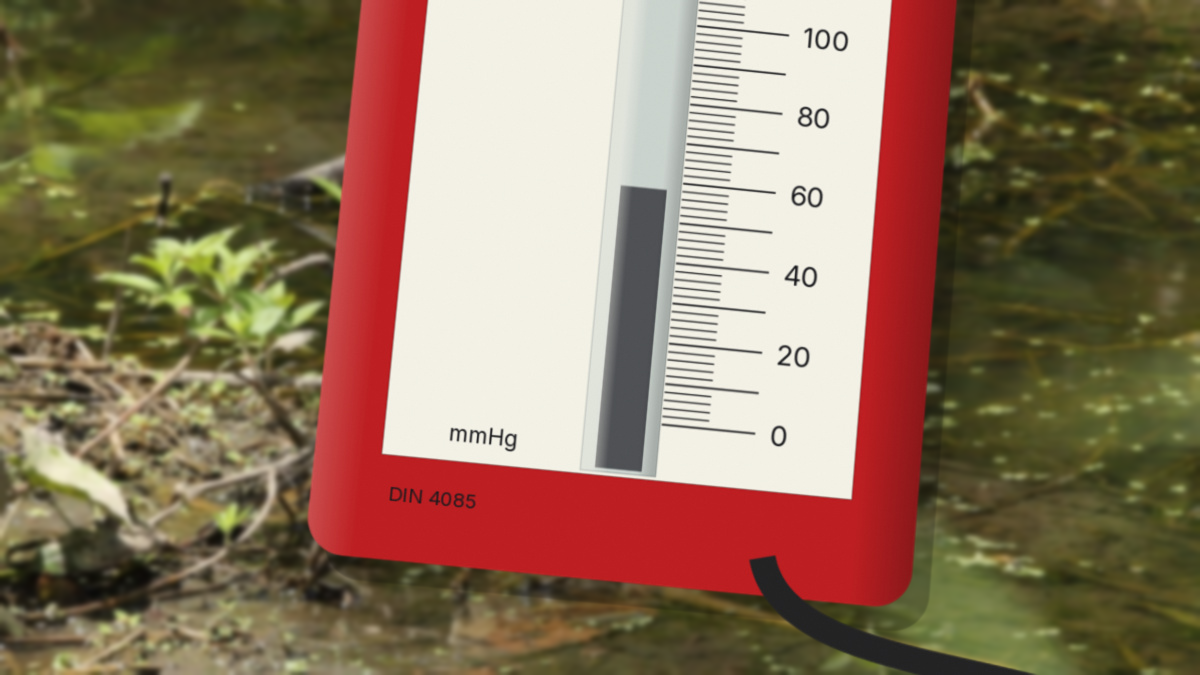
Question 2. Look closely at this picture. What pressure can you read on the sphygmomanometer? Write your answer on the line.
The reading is 58 mmHg
